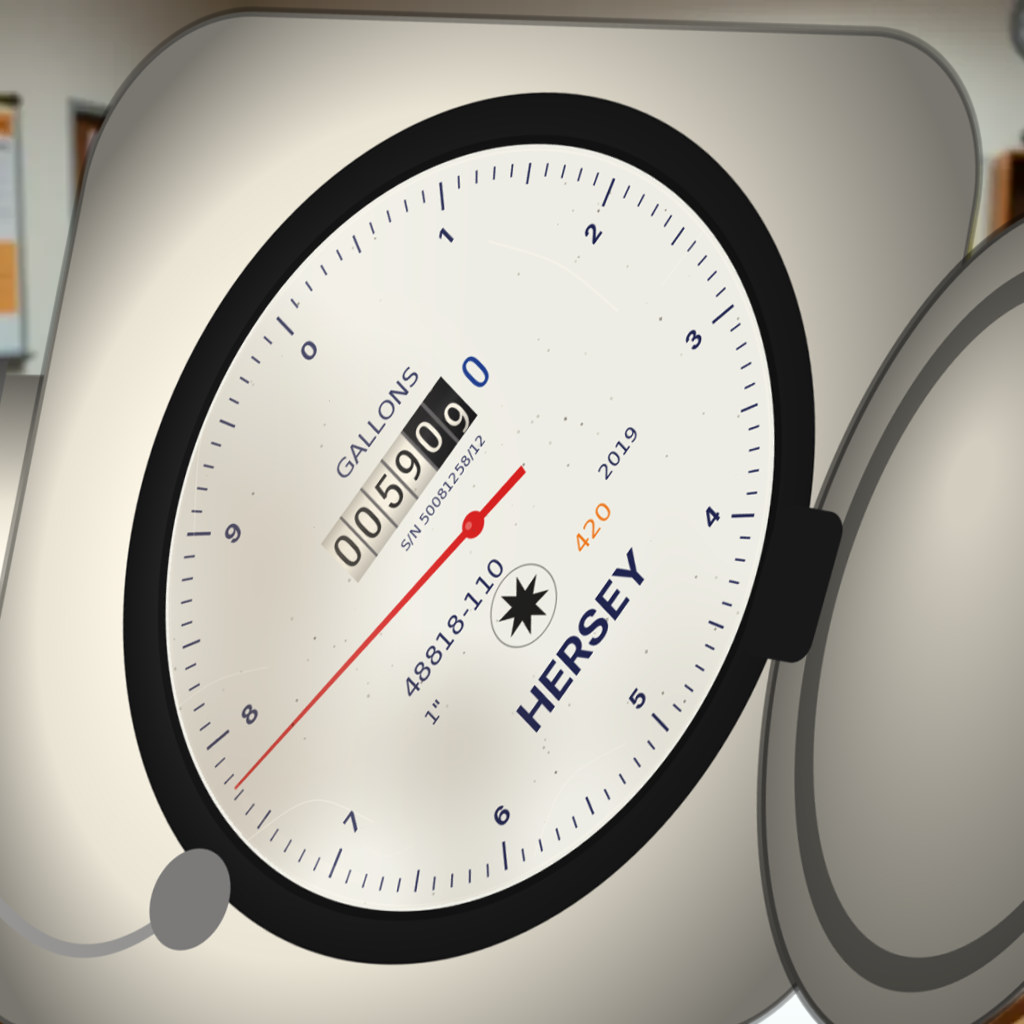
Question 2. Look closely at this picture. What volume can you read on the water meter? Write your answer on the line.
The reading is 59087.7 gal
